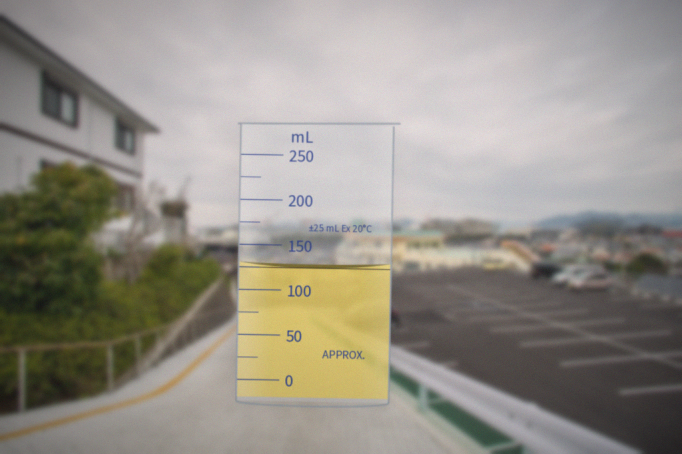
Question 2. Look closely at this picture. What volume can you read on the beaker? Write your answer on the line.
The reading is 125 mL
